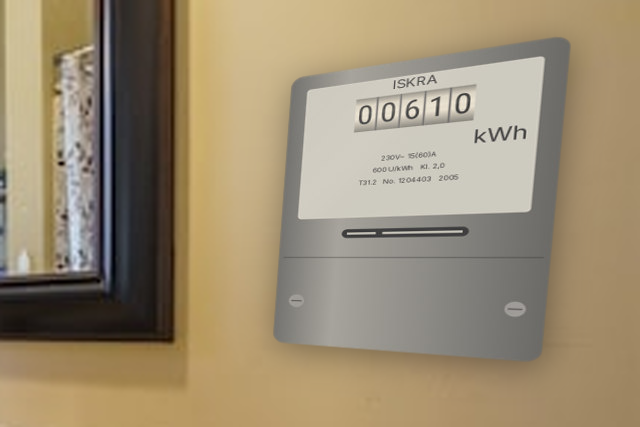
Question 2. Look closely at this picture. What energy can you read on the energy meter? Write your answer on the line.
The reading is 610 kWh
